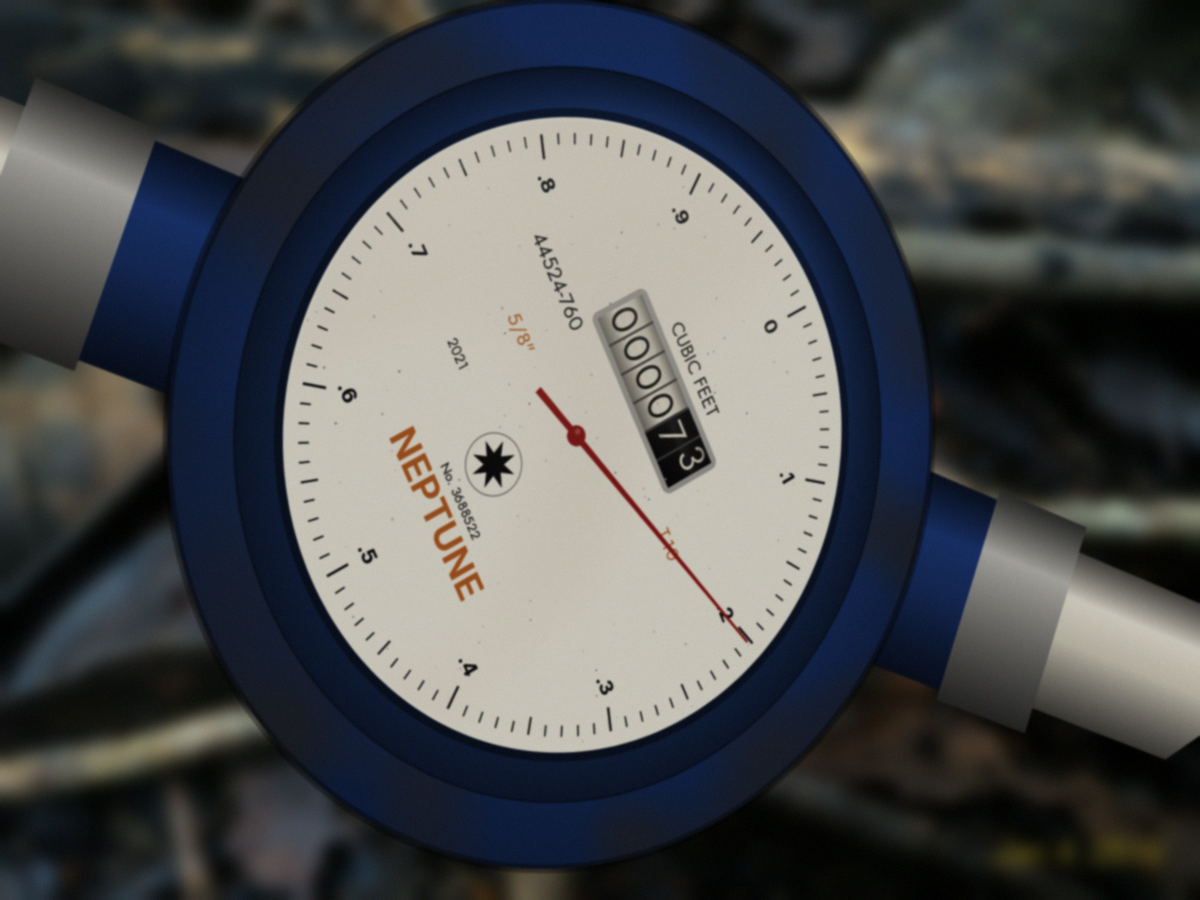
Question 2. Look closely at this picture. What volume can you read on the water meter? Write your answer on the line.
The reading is 73.20 ft³
